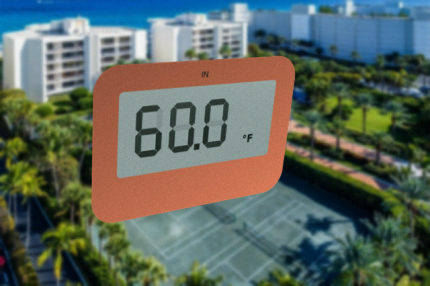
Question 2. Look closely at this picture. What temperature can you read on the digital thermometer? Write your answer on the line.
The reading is 60.0 °F
